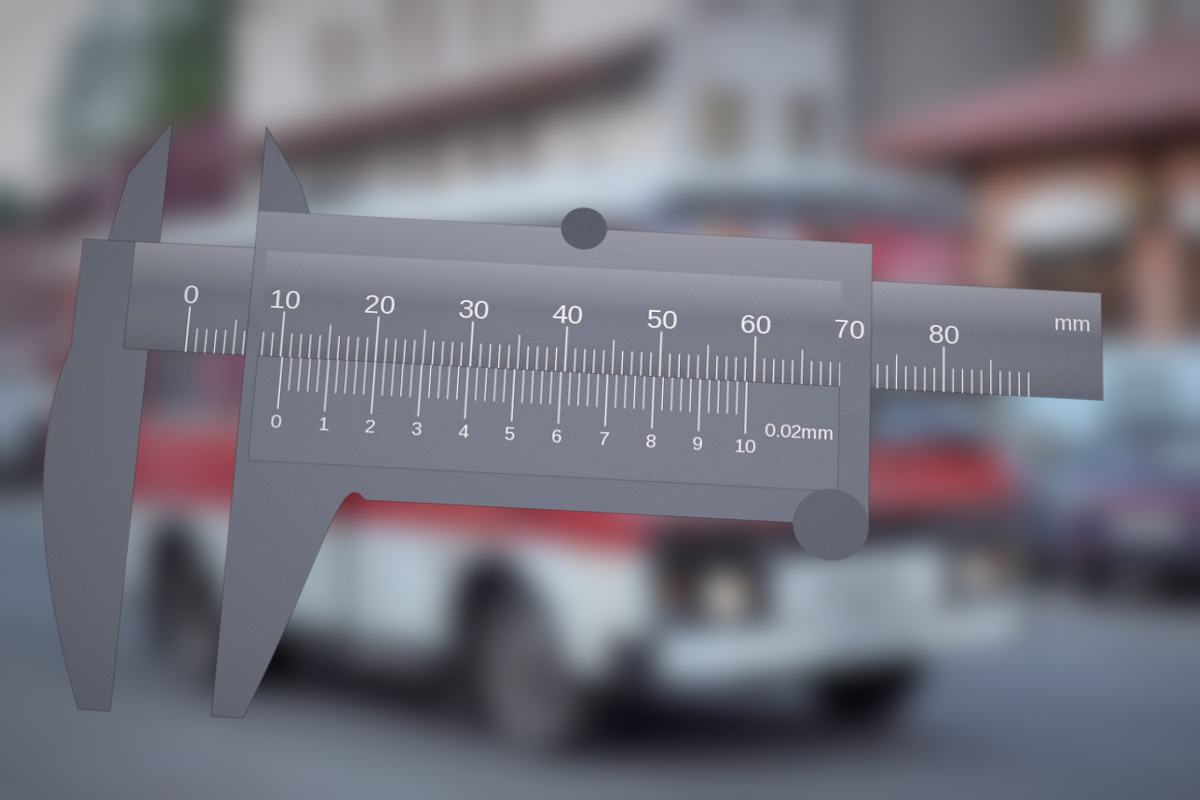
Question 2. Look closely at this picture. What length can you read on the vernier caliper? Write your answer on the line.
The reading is 10.2 mm
